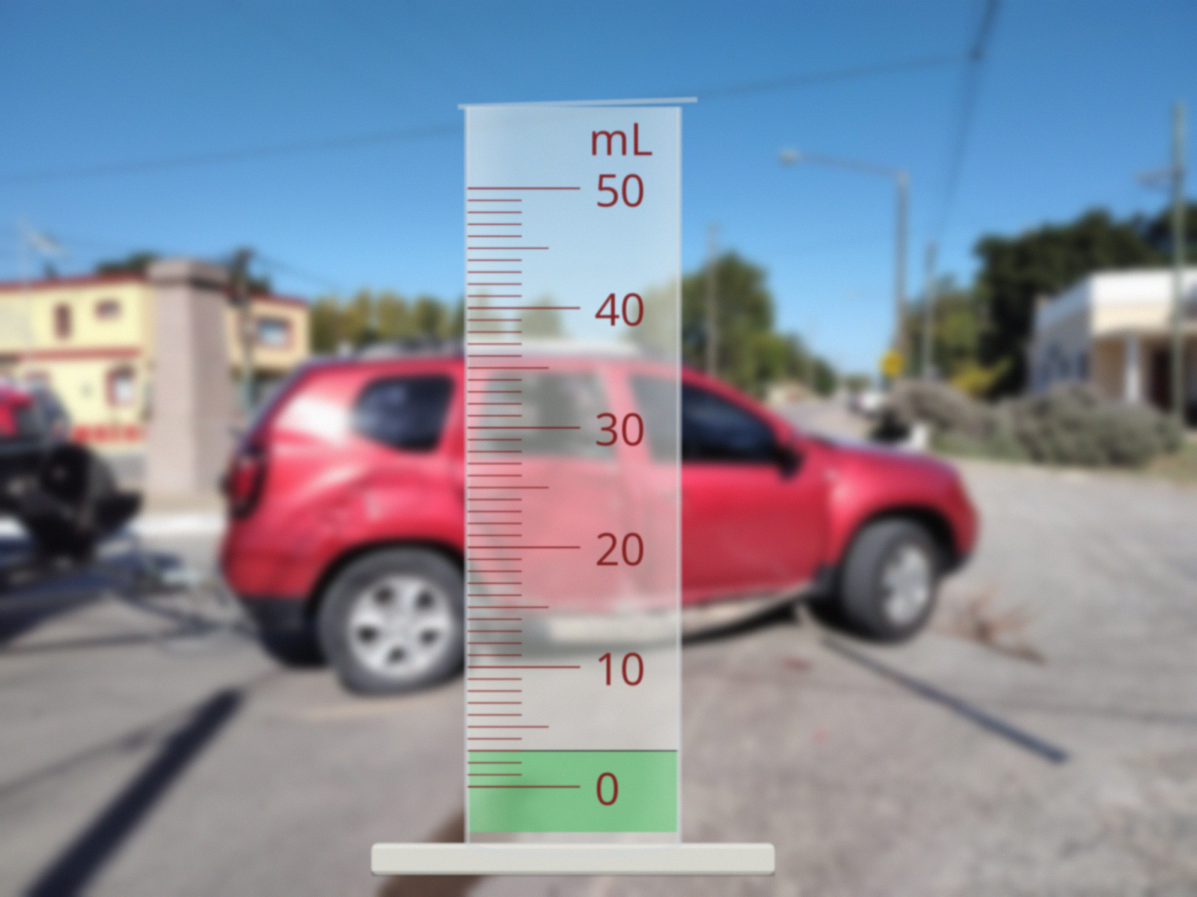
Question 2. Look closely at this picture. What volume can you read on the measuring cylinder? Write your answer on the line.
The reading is 3 mL
